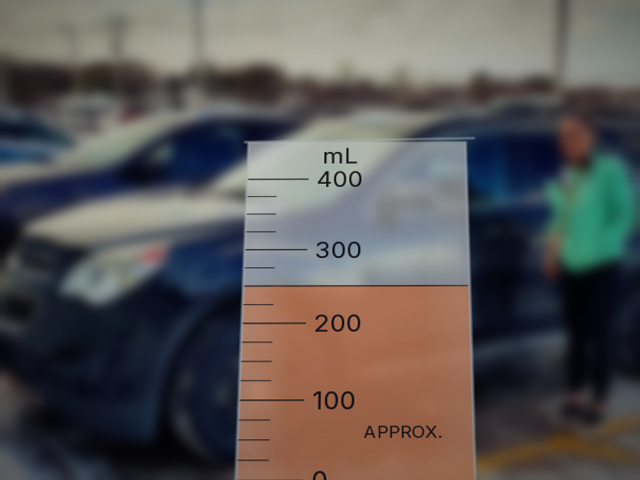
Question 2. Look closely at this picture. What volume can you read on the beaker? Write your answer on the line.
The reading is 250 mL
